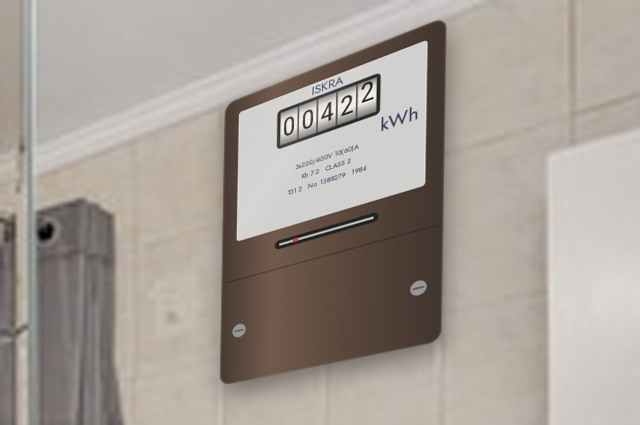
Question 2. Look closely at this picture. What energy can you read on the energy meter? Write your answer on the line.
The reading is 422 kWh
